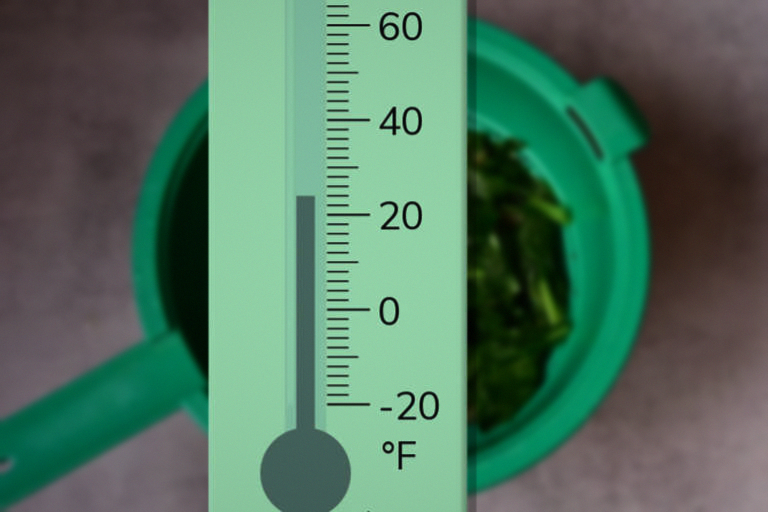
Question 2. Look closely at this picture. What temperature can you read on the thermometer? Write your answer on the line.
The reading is 24 °F
